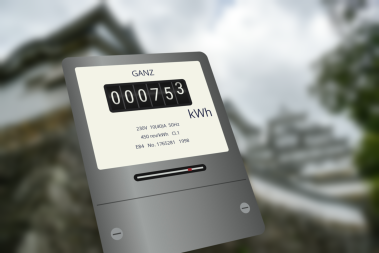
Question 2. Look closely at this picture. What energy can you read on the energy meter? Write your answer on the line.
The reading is 753 kWh
